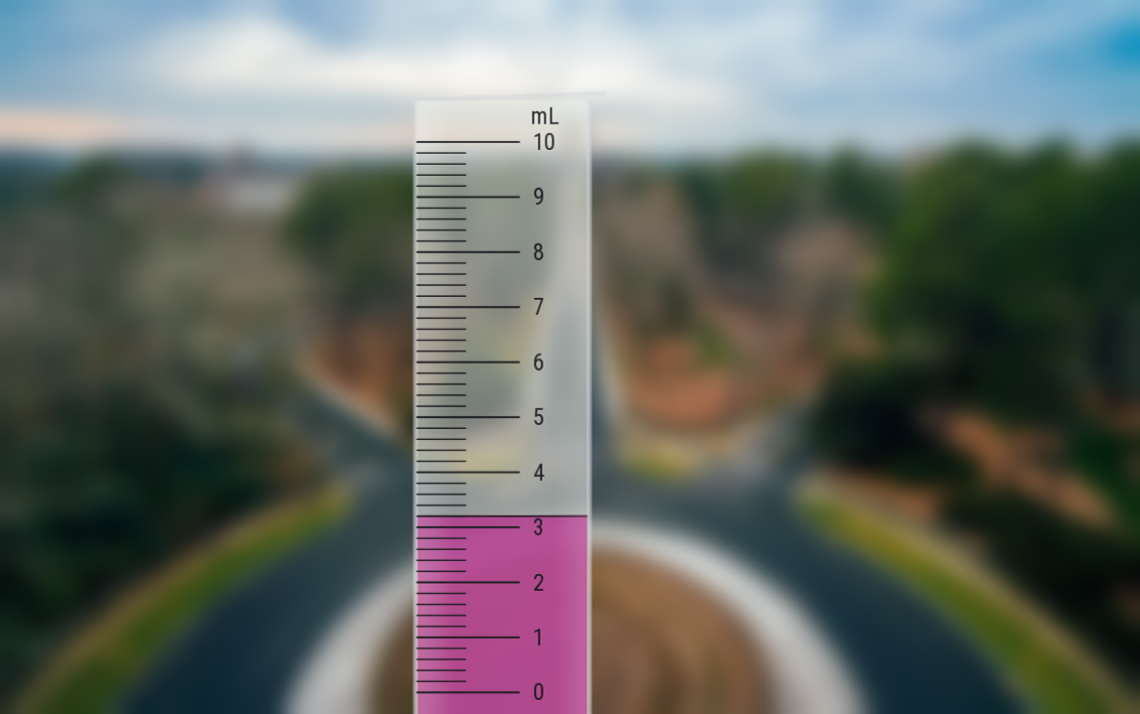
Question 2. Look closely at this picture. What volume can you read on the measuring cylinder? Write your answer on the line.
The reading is 3.2 mL
